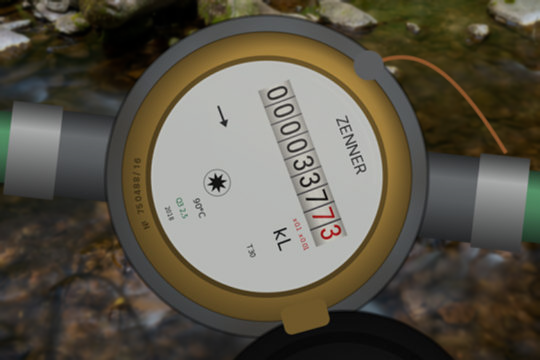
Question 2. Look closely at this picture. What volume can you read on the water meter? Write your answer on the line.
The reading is 337.73 kL
